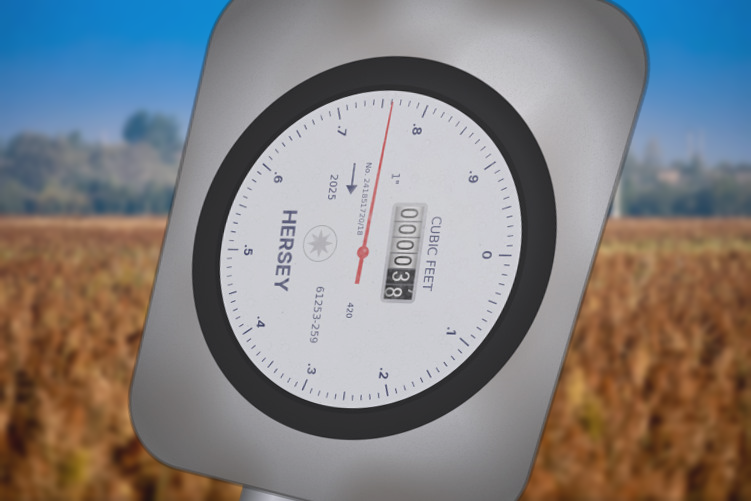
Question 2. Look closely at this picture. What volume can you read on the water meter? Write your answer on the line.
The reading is 37.76 ft³
